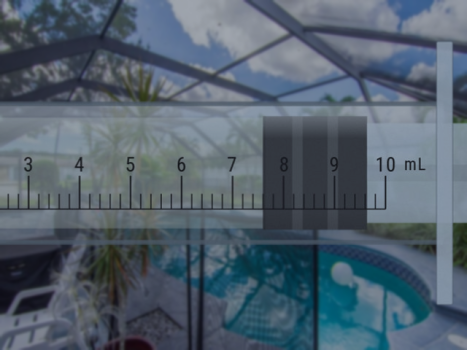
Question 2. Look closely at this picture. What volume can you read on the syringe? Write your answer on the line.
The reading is 7.6 mL
